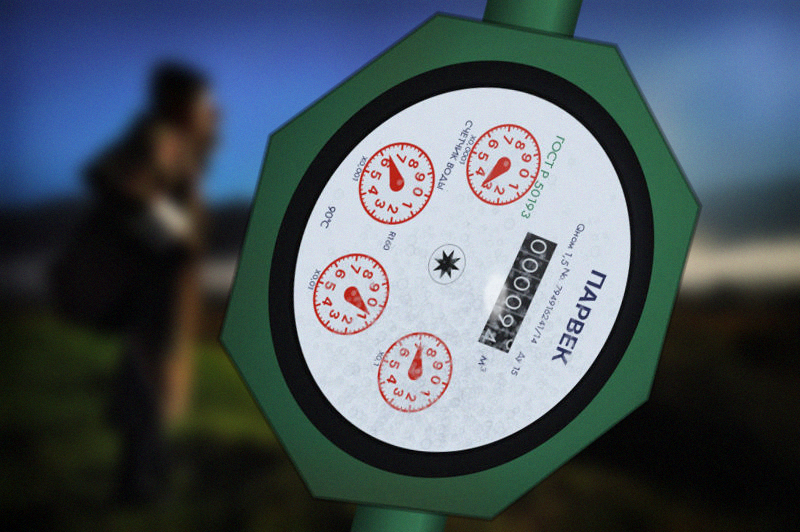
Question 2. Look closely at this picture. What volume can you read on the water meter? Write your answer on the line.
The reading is 93.7063 m³
